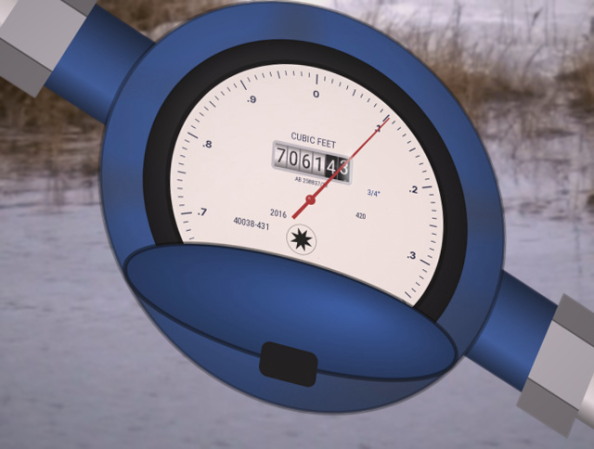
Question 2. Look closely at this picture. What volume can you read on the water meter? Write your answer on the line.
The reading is 706143.10 ft³
